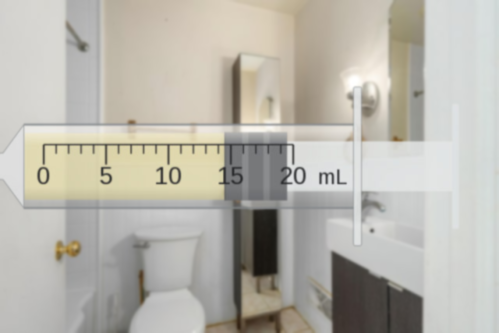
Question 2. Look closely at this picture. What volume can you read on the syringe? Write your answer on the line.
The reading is 14.5 mL
